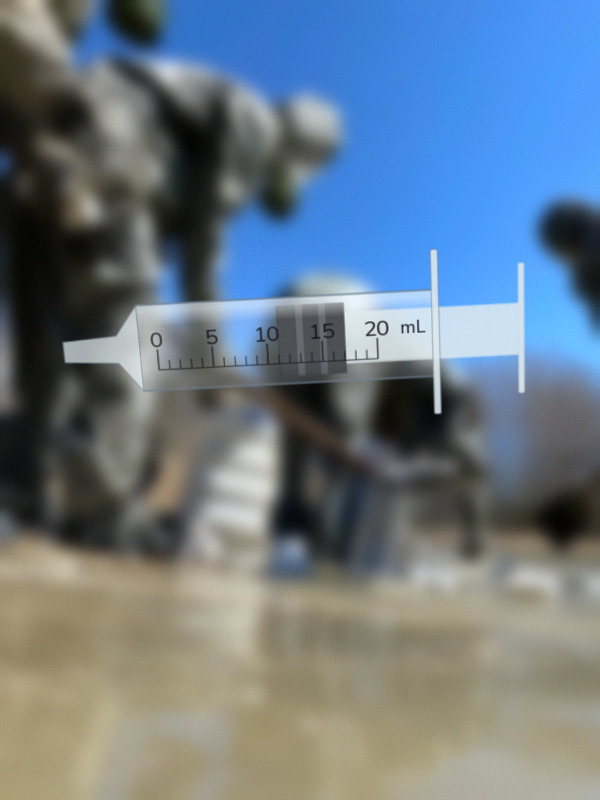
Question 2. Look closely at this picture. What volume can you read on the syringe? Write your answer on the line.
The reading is 11 mL
